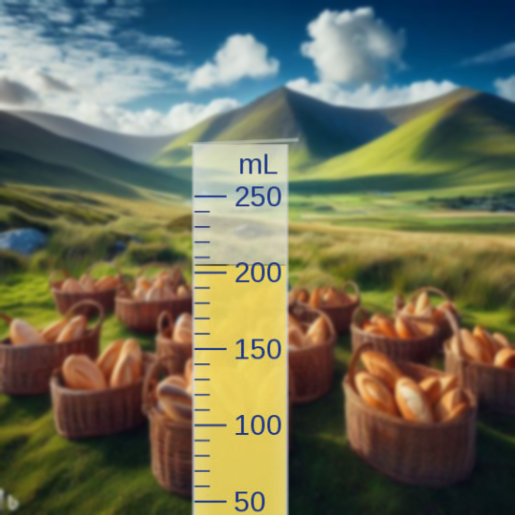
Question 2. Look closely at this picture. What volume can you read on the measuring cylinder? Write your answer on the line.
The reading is 205 mL
